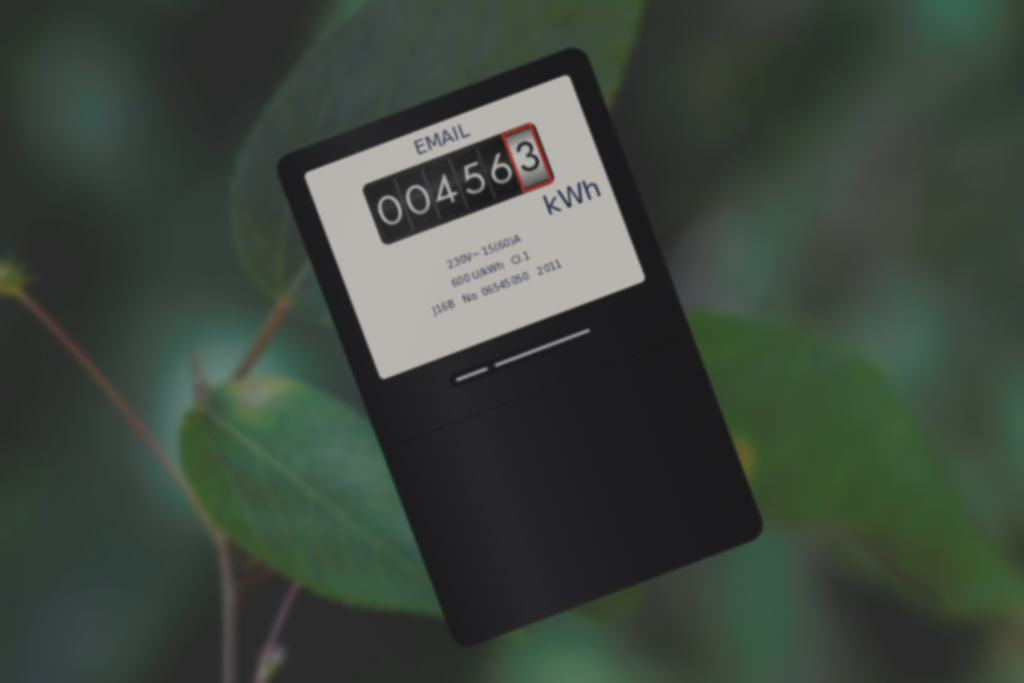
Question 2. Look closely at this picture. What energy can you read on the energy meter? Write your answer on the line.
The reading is 456.3 kWh
